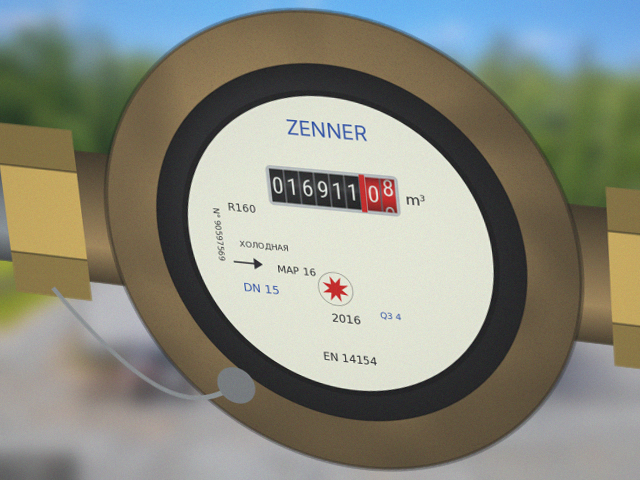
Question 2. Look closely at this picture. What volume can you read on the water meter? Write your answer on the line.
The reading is 16911.08 m³
